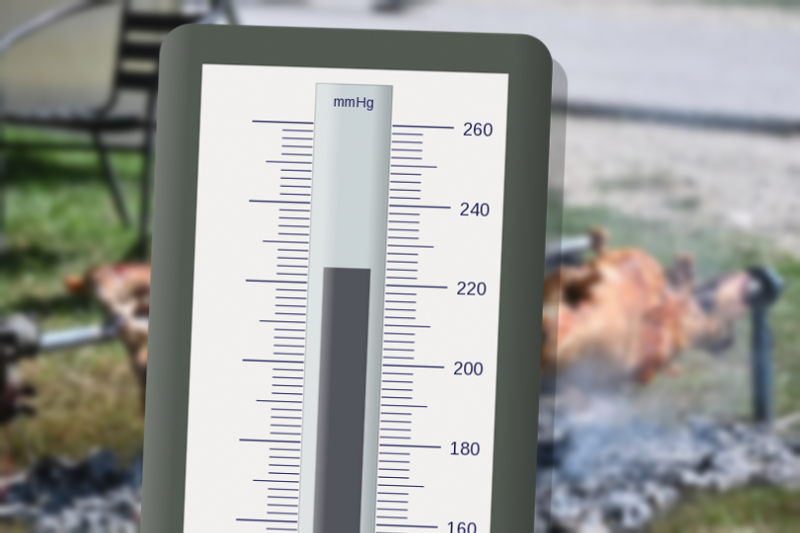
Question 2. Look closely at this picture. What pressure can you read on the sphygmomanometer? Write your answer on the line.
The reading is 224 mmHg
